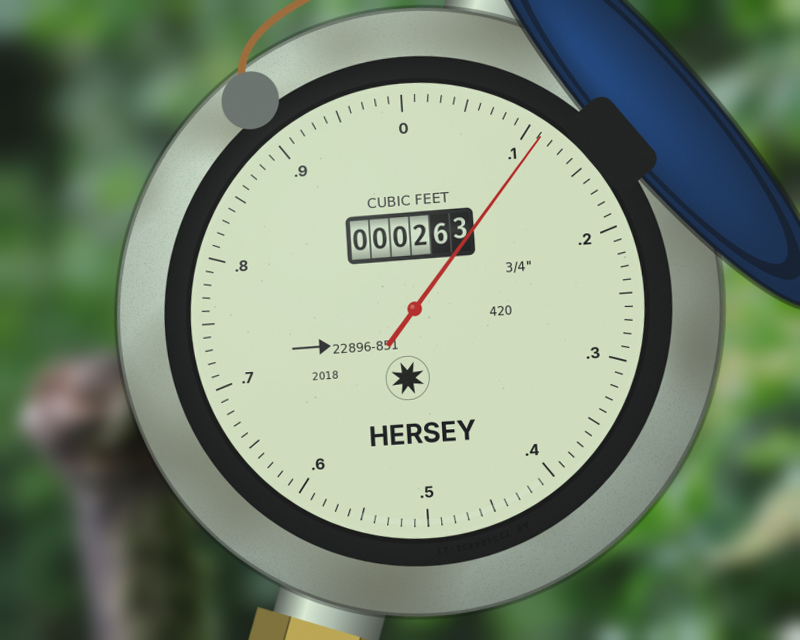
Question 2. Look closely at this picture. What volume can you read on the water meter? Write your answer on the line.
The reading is 263.11 ft³
